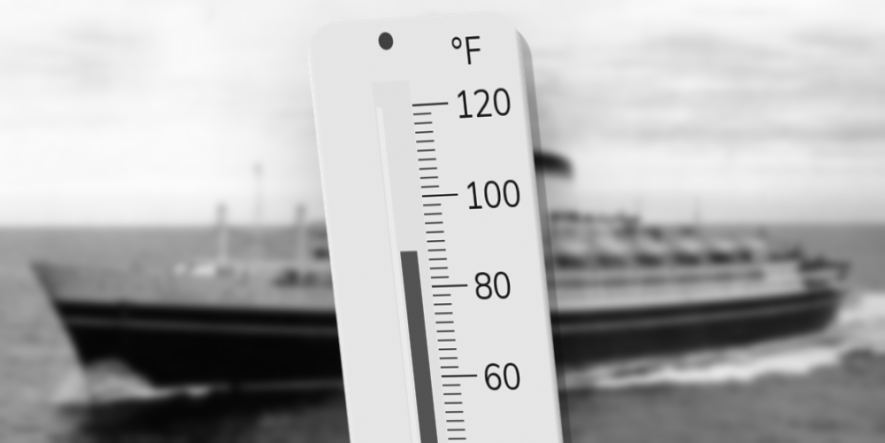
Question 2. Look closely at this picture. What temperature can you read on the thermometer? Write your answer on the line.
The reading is 88 °F
